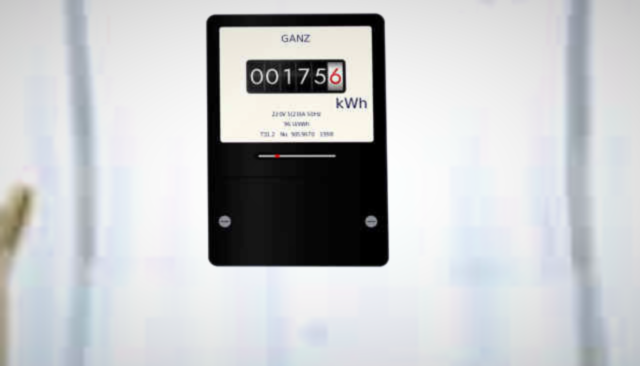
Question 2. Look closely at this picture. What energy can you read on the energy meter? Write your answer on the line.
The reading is 175.6 kWh
